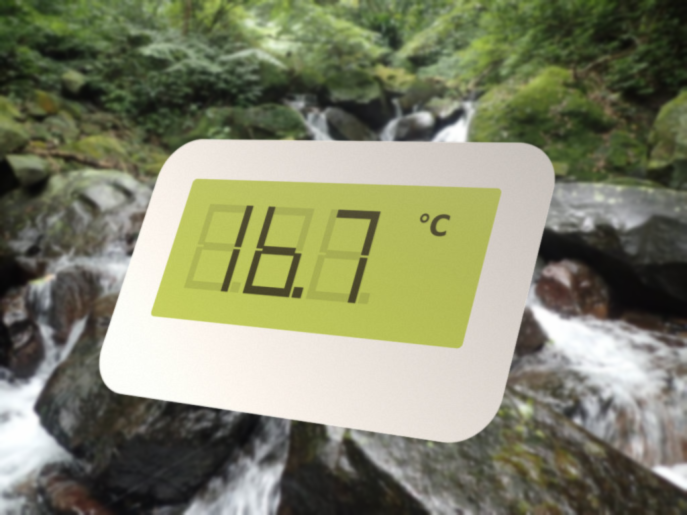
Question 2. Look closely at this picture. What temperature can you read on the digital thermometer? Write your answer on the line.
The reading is 16.7 °C
